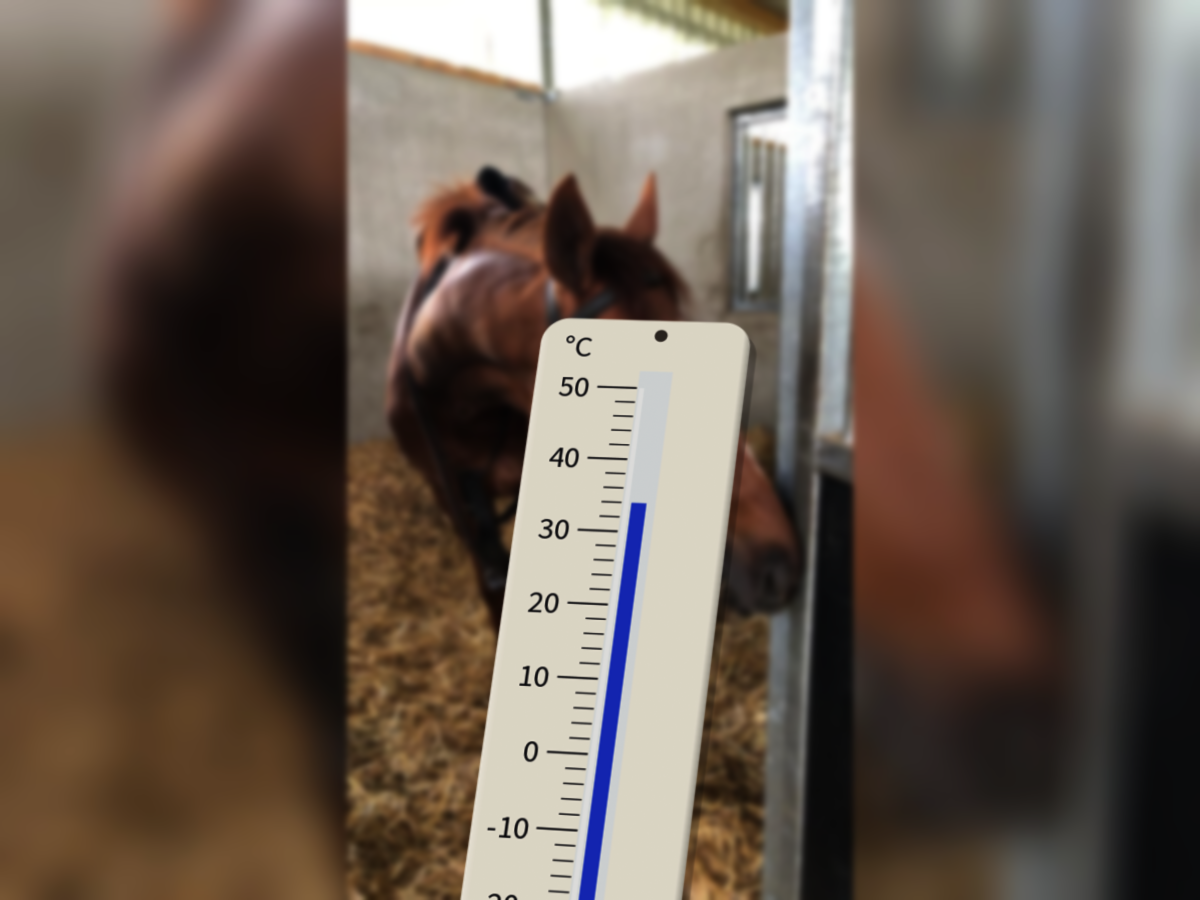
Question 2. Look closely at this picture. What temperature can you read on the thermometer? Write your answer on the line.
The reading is 34 °C
